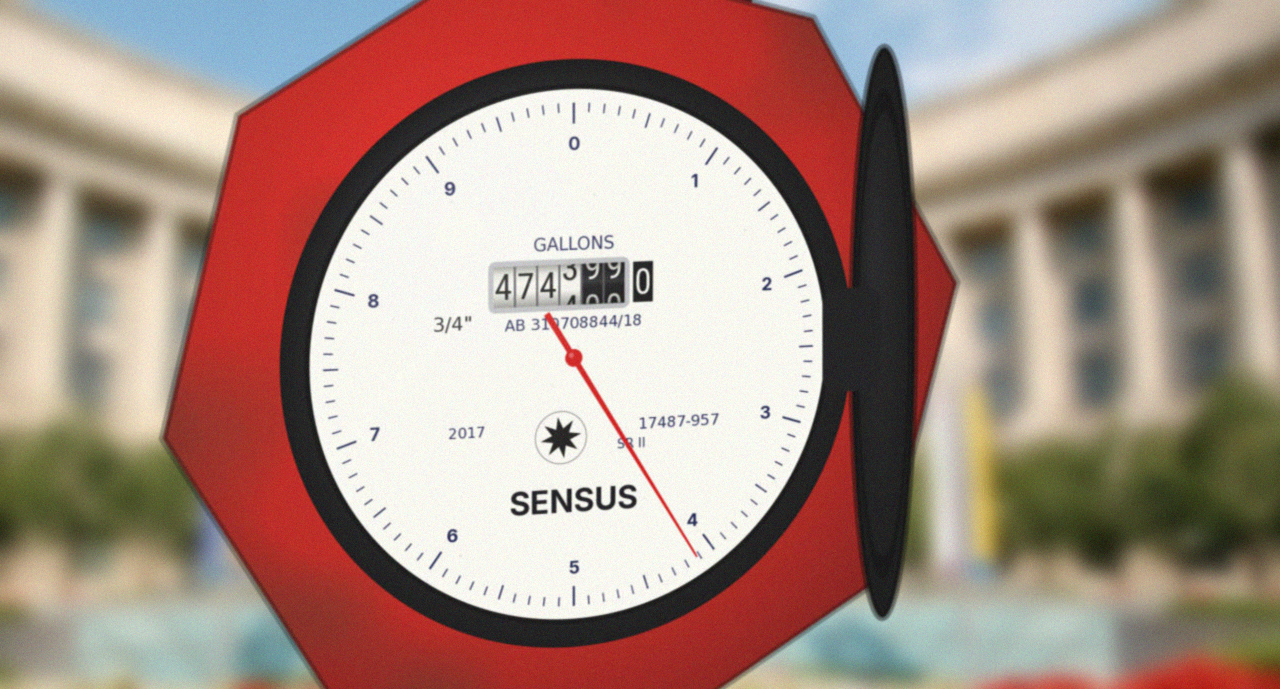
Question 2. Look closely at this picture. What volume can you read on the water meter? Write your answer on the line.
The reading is 4743994.1 gal
